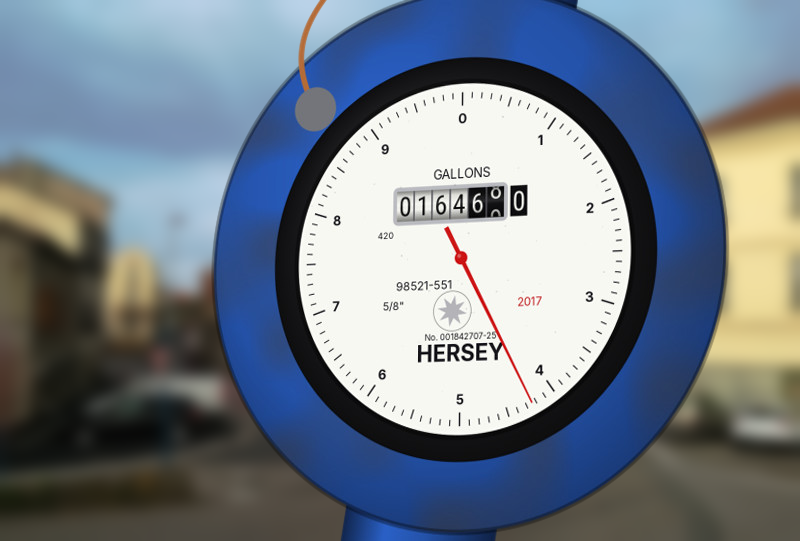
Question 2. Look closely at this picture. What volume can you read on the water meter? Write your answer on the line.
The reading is 164684.2 gal
